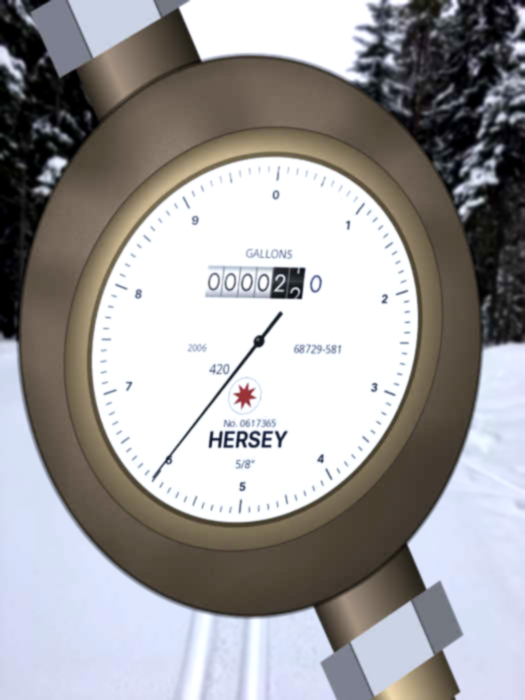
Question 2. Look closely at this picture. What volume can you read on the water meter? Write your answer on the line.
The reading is 216.0 gal
